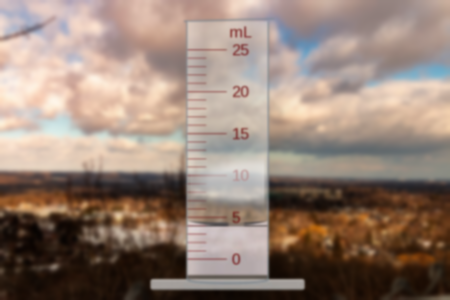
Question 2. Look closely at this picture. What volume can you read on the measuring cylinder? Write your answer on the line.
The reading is 4 mL
